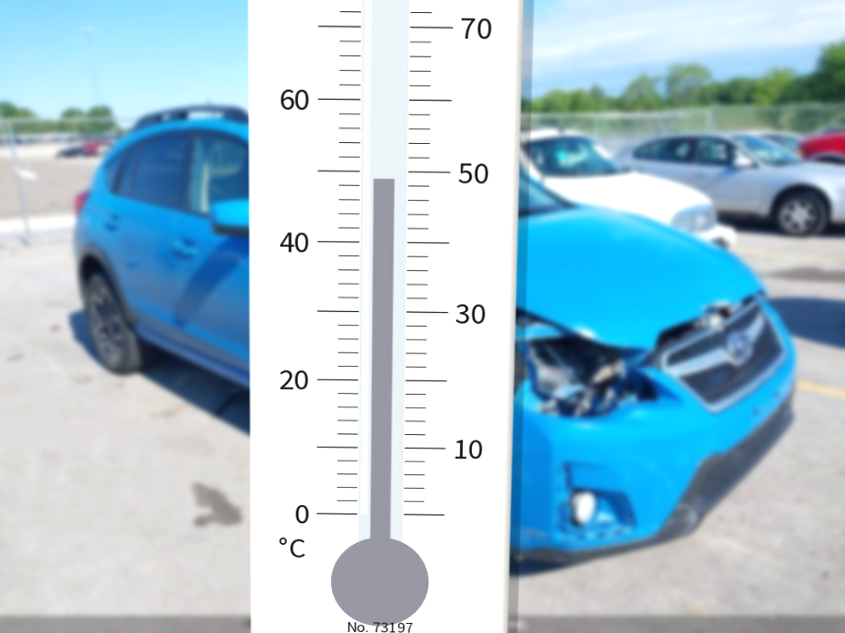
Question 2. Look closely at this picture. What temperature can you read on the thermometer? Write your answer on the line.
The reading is 49 °C
